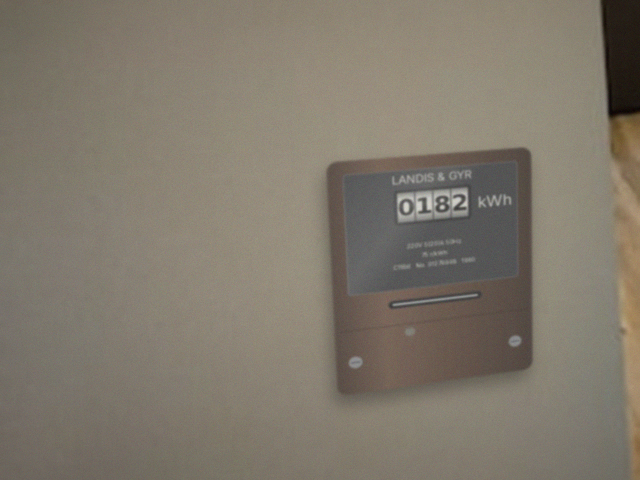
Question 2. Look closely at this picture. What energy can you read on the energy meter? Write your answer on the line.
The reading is 182 kWh
